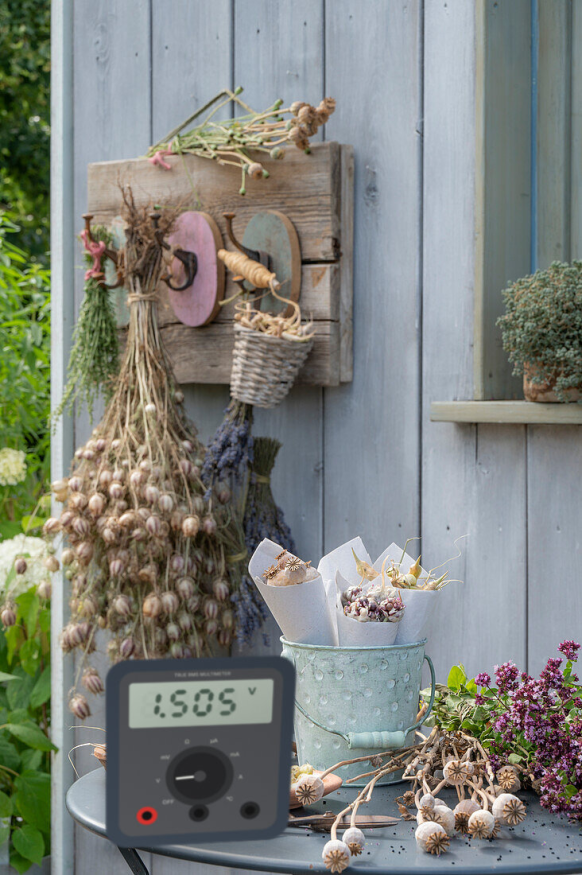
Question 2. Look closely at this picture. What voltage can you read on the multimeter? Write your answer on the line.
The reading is 1.505 V
